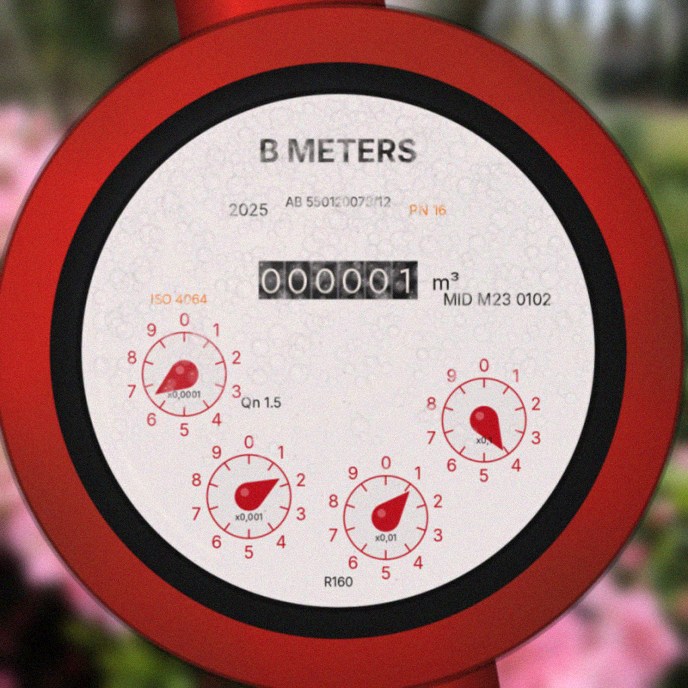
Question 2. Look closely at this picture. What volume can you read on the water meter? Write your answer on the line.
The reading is 1.4116 m³
